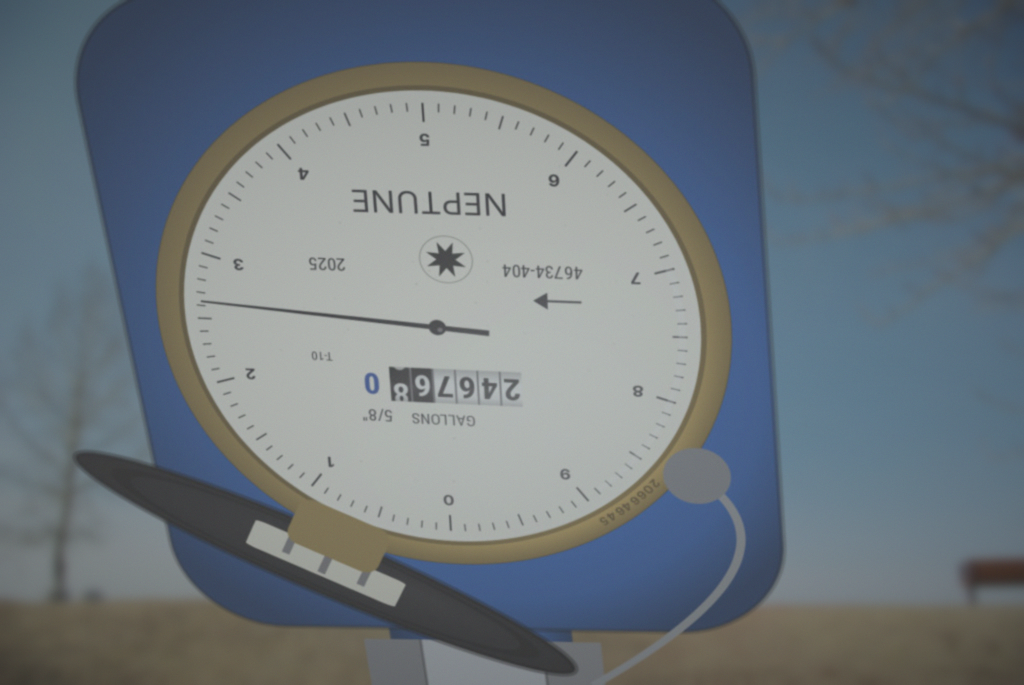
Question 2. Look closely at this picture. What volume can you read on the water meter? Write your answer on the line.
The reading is 2467682.6 gal
